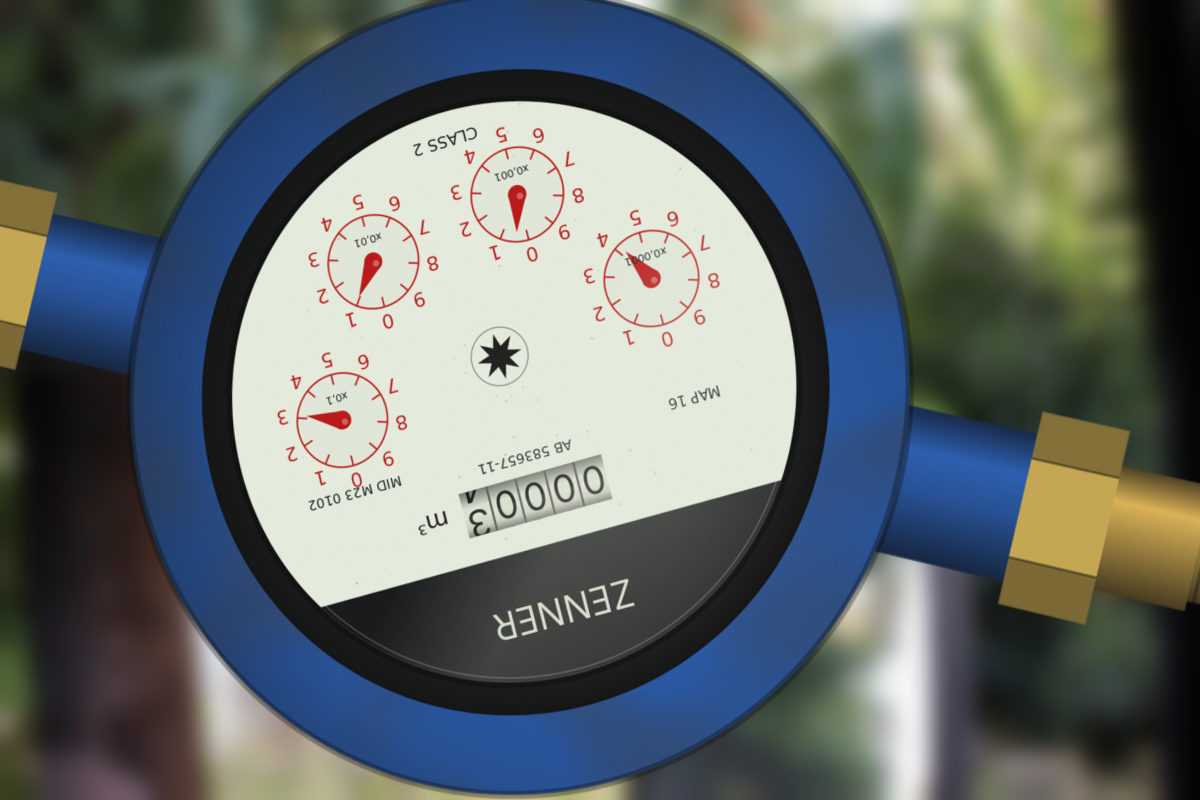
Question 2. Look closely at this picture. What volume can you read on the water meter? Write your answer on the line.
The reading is 3.3104 m³
